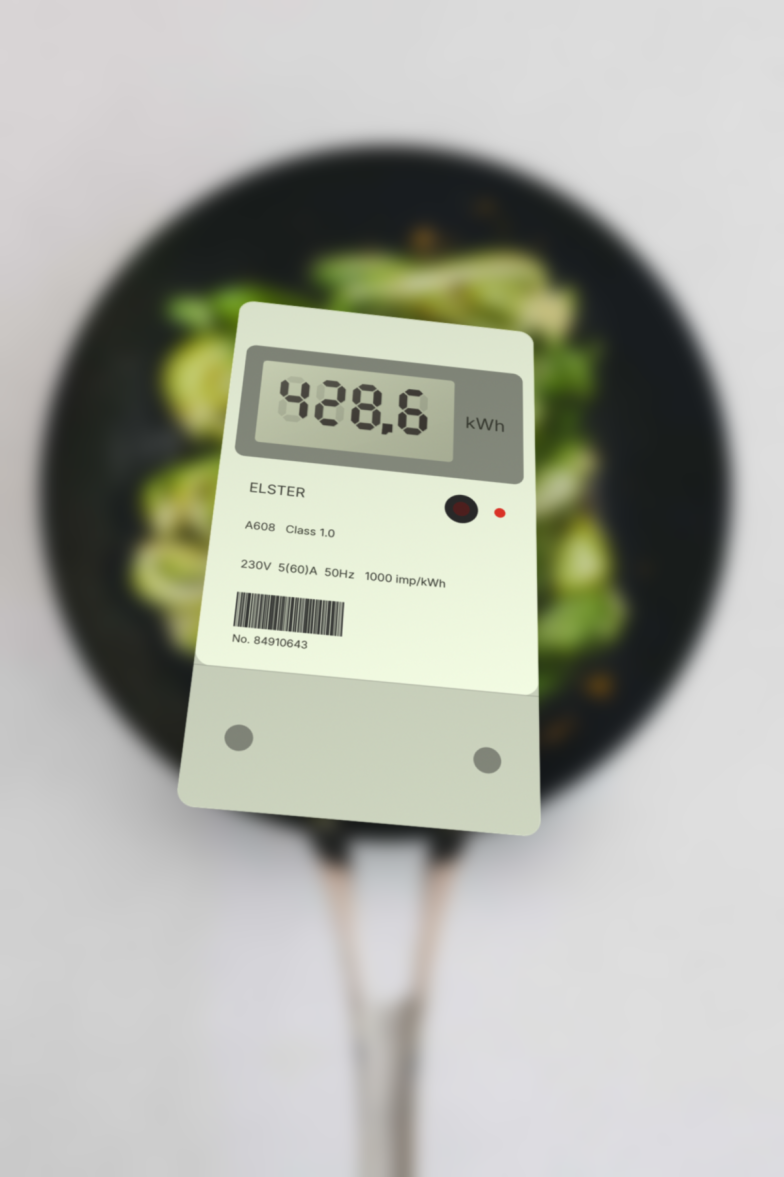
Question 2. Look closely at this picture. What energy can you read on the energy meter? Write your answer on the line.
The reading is 428.6 kWh
